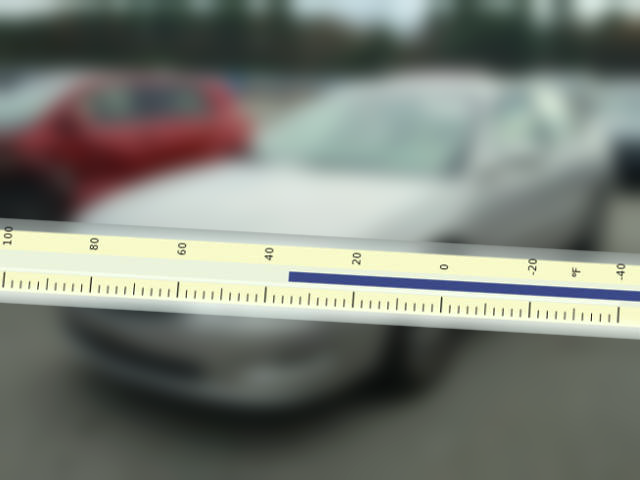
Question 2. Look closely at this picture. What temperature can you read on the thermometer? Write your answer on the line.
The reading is 35 °F
